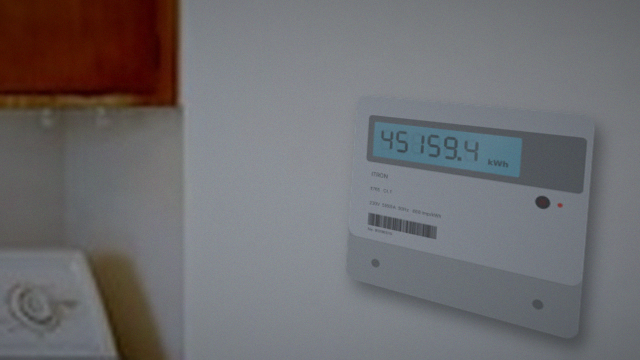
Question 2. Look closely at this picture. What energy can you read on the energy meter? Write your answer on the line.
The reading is 45159.4 kWh
